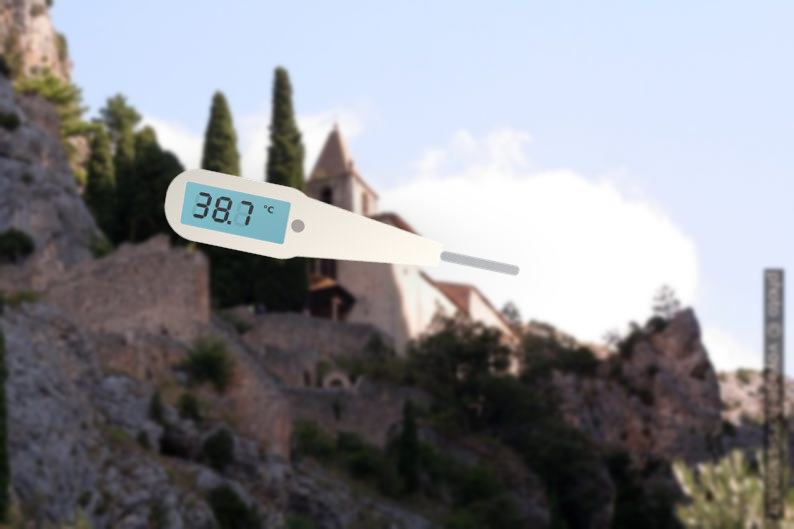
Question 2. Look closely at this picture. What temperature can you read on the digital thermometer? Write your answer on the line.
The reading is 38.7 °C
